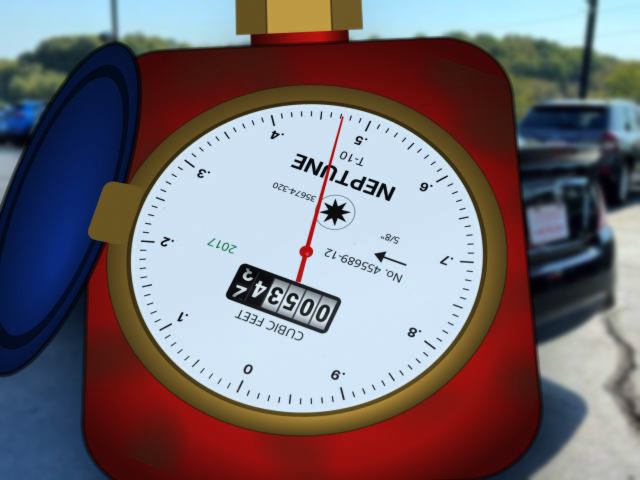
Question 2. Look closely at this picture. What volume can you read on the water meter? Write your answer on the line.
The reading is 5342.47 ft³
